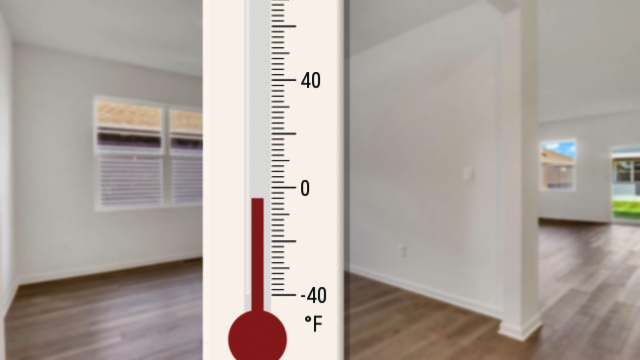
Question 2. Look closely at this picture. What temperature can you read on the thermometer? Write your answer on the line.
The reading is -4 °F
